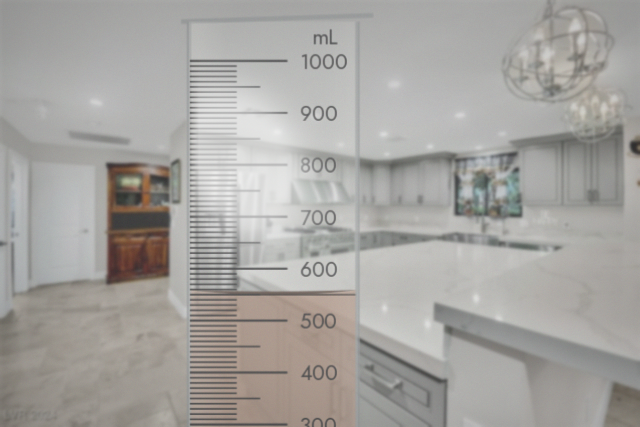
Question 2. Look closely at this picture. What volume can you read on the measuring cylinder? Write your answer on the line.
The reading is 550 mL
